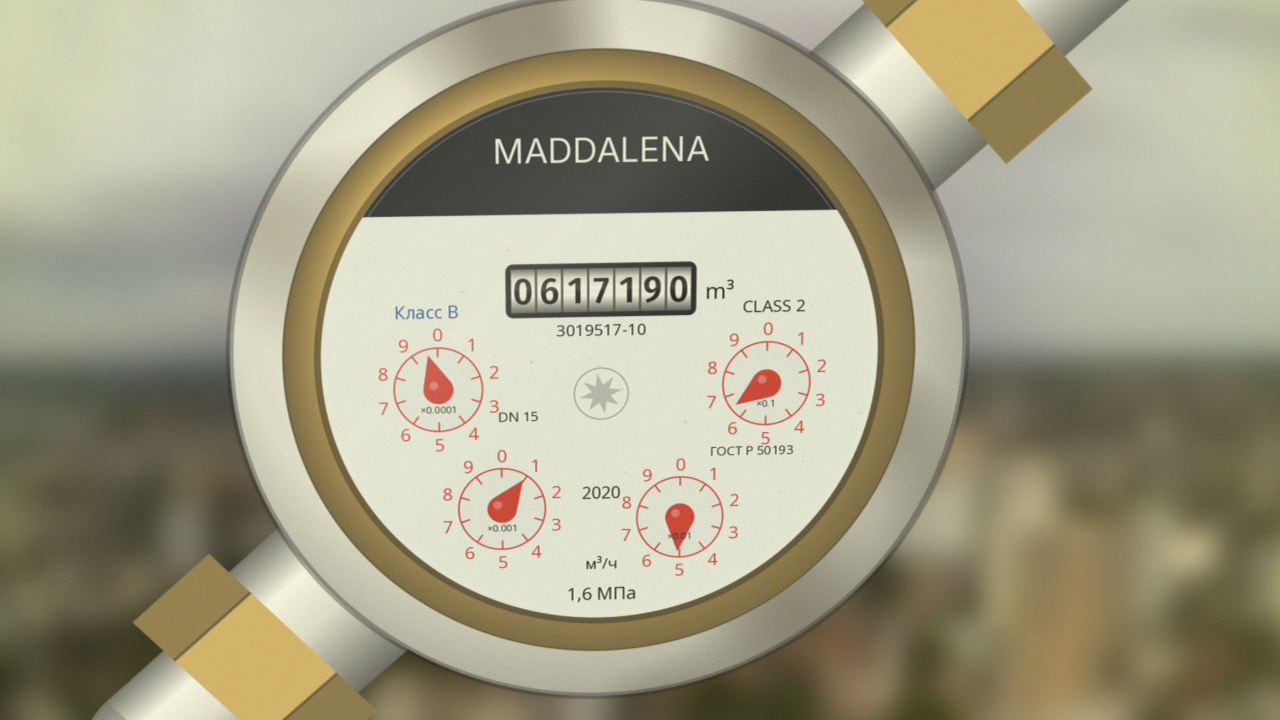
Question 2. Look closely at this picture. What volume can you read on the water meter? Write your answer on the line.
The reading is 617190.6509 m³
